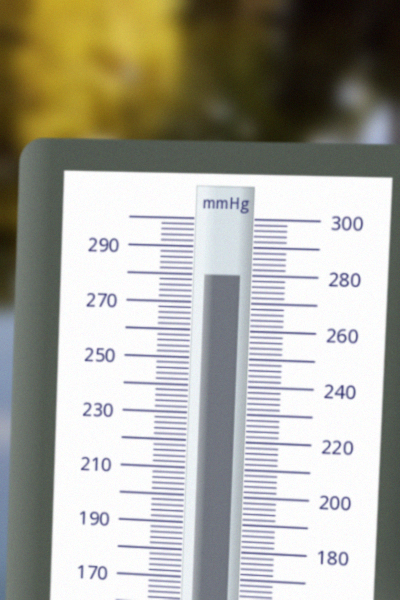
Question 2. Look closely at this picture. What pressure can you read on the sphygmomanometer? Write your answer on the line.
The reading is 280 mmHg
